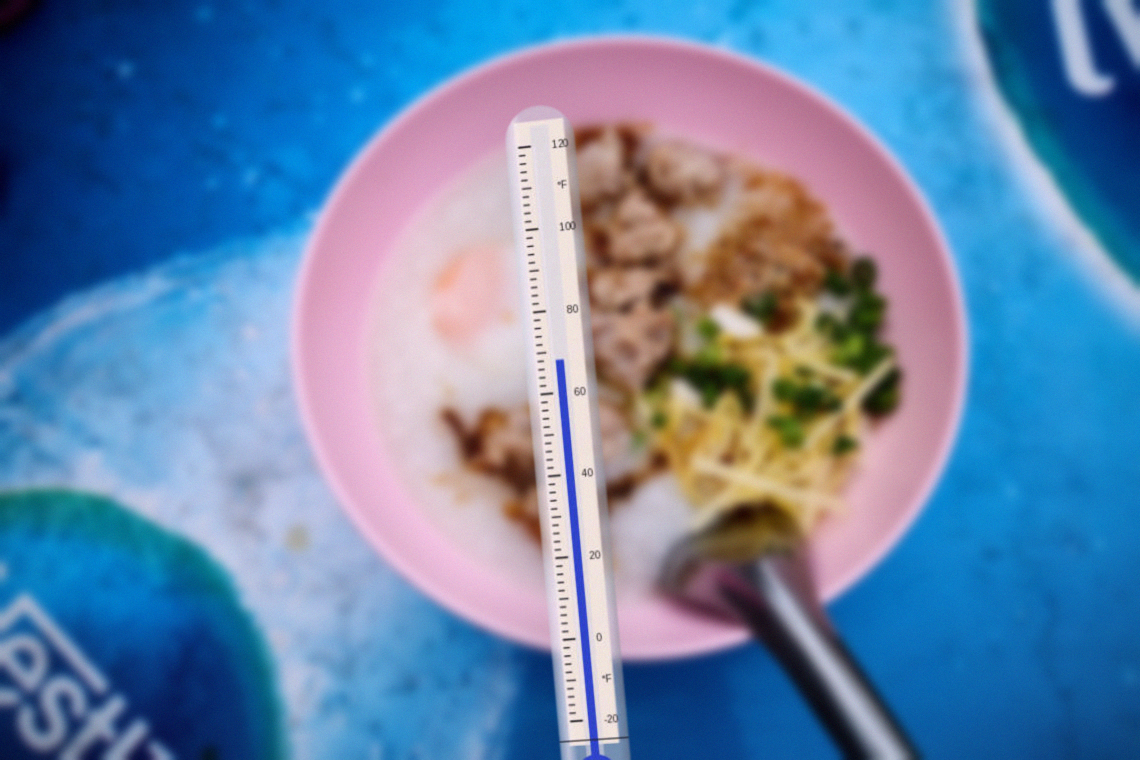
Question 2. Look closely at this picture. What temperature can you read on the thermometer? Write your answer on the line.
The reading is 68 °F
